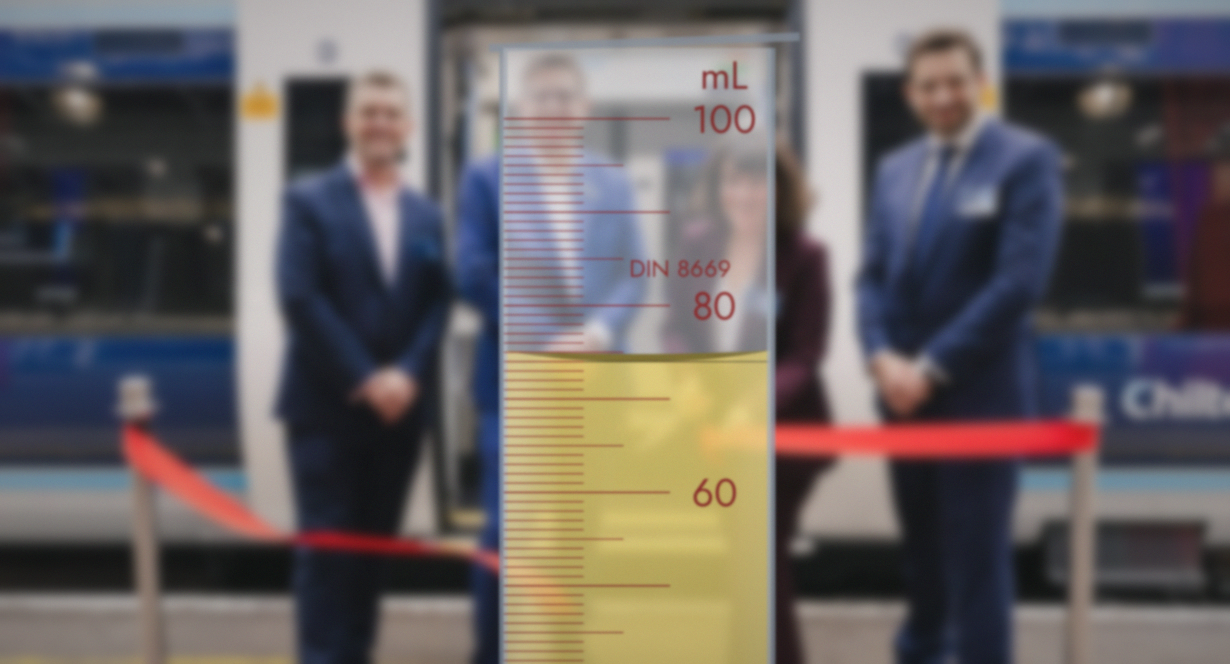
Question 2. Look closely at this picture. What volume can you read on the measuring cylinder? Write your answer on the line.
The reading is 74 mL
